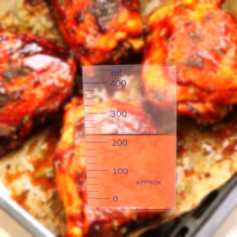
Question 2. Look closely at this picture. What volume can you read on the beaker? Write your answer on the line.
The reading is 225 mL
